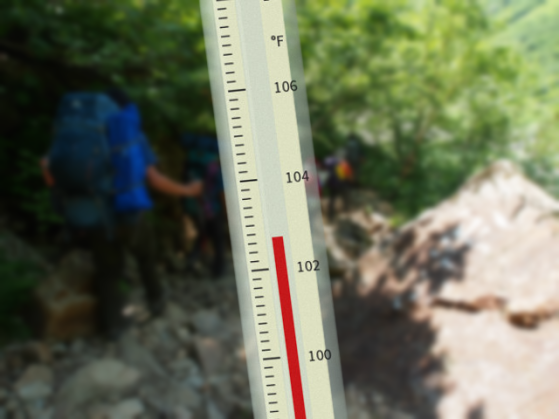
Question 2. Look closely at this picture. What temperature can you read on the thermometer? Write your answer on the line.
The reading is 102.7 °F
